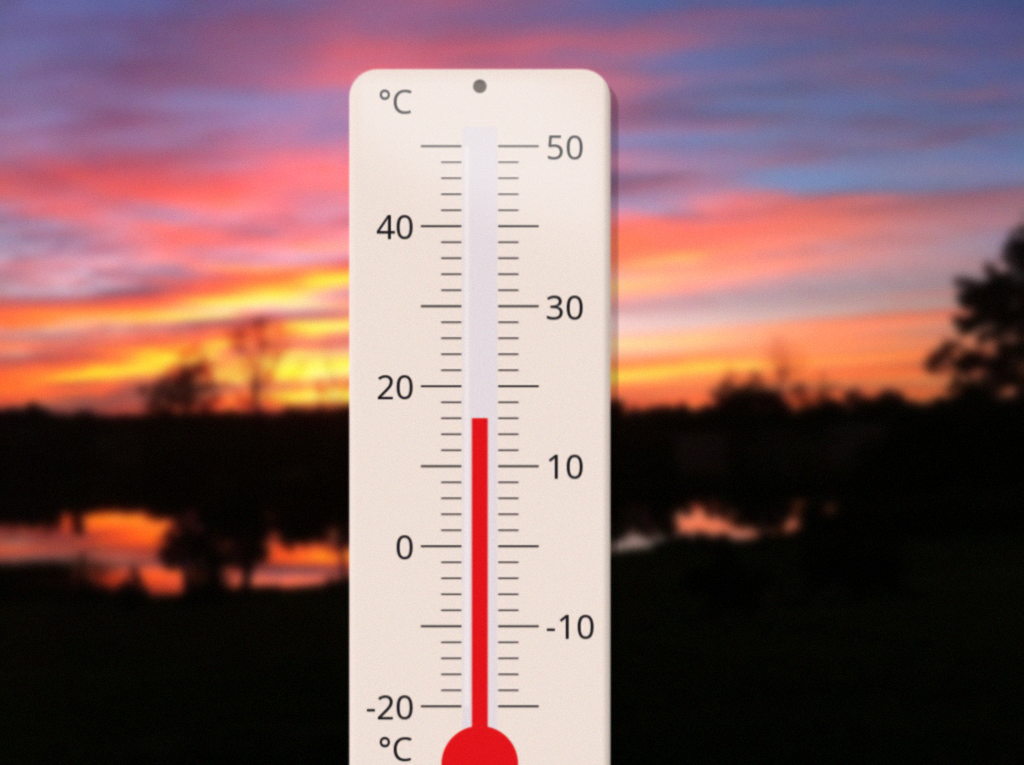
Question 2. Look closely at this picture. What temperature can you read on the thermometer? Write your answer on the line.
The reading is 16 °C
